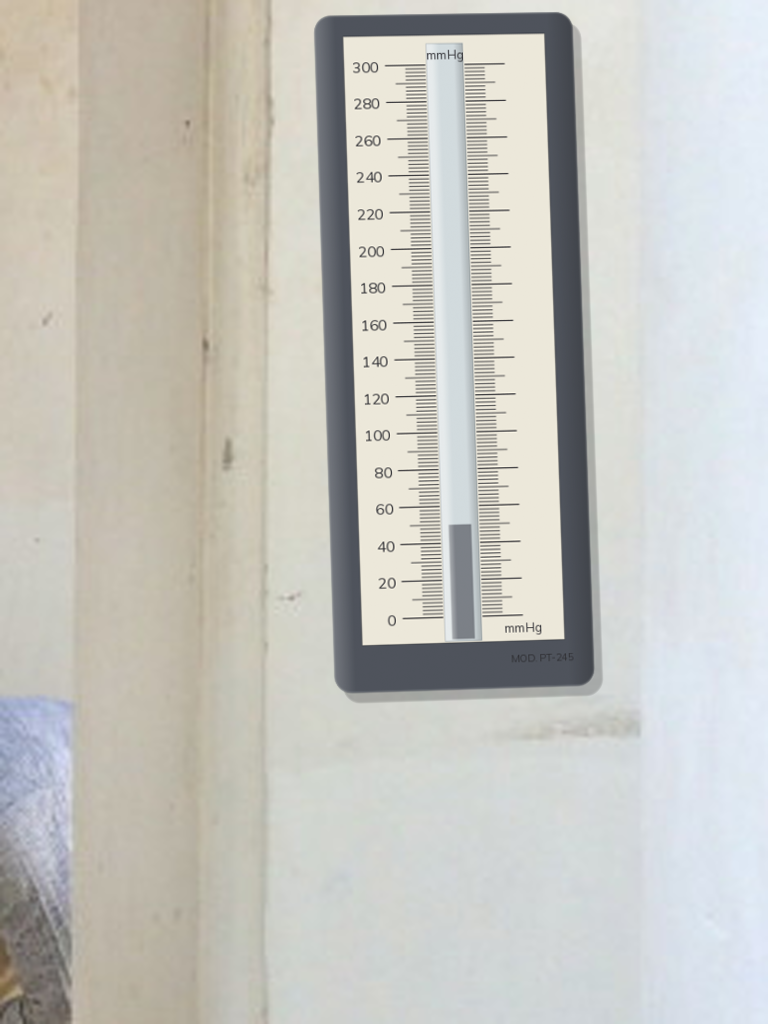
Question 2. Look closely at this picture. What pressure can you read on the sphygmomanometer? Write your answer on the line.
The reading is 50 mmHg
